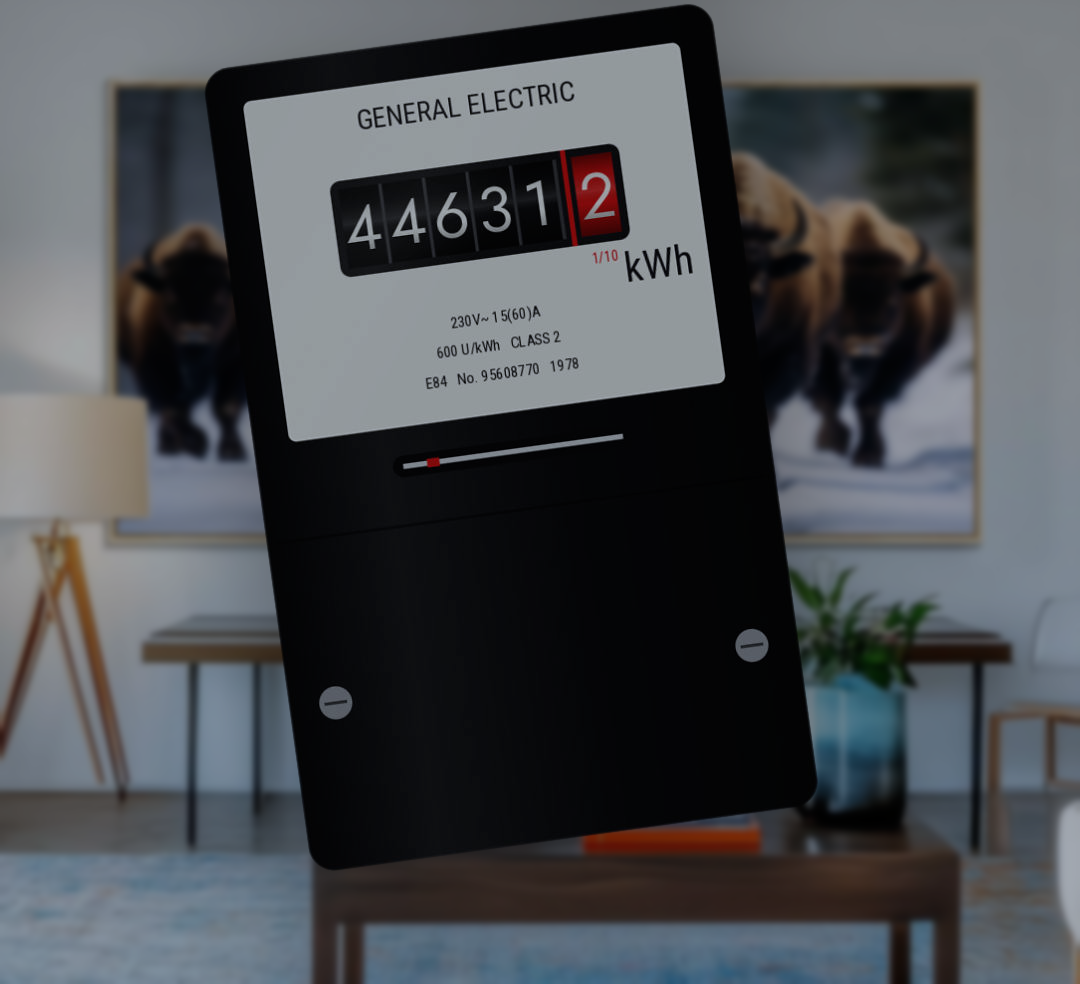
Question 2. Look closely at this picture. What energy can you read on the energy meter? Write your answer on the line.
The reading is 44631.2 kWh
